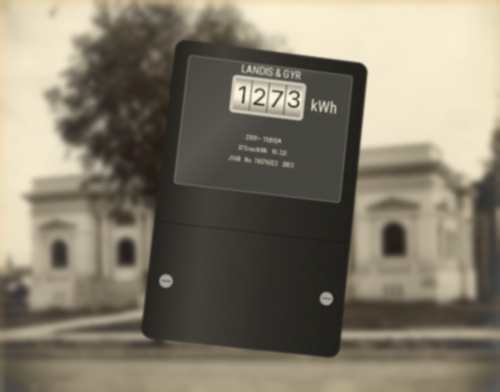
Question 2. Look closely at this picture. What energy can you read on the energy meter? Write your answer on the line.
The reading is 1273 kWh
